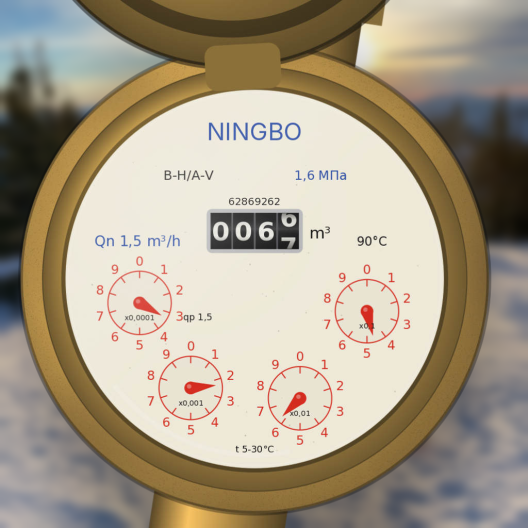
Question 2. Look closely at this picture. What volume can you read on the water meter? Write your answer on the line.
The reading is 66.4623 m³
